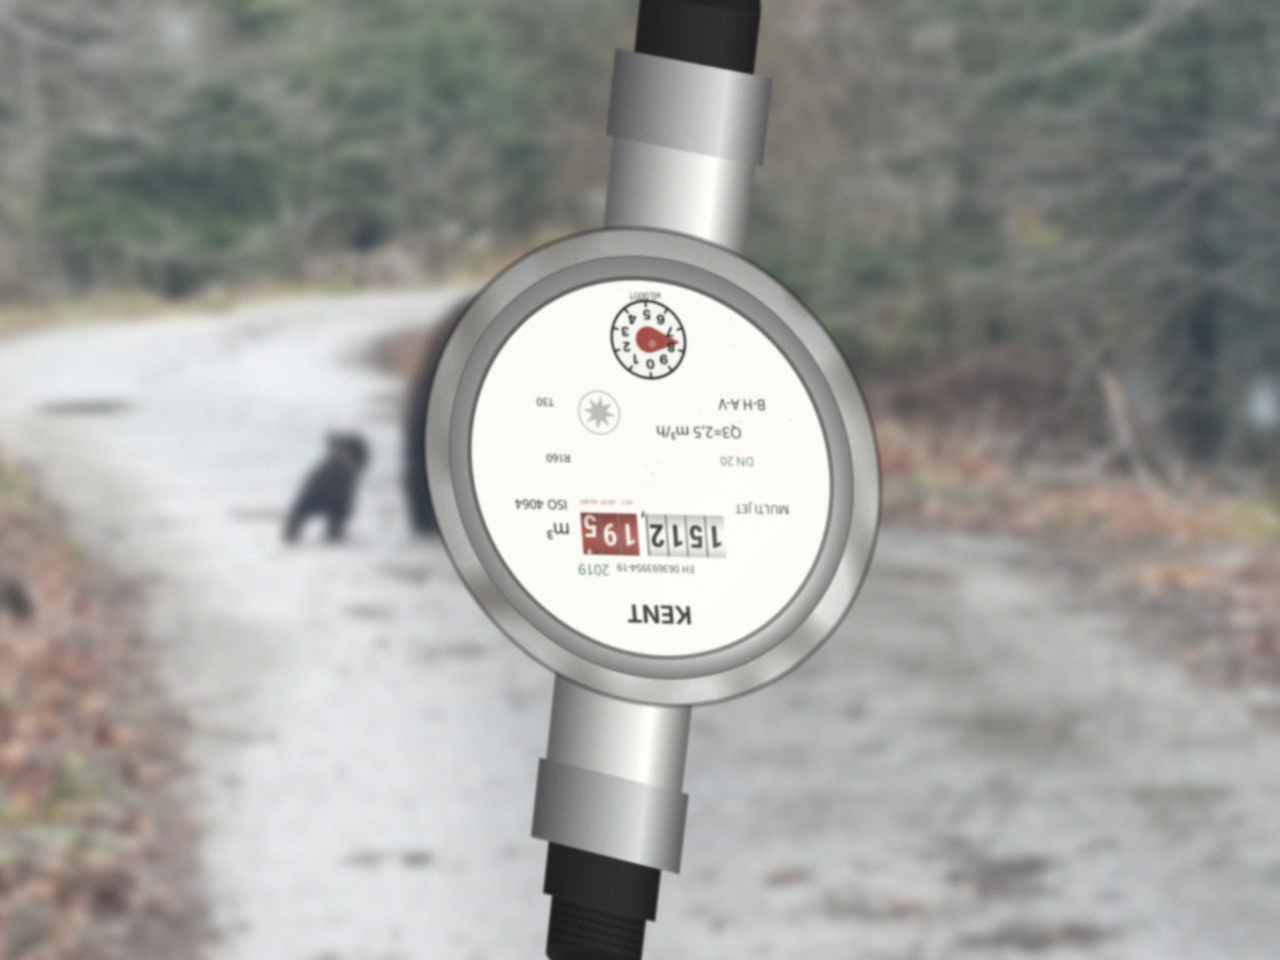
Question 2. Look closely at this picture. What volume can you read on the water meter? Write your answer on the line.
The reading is 1512.1947 m³
